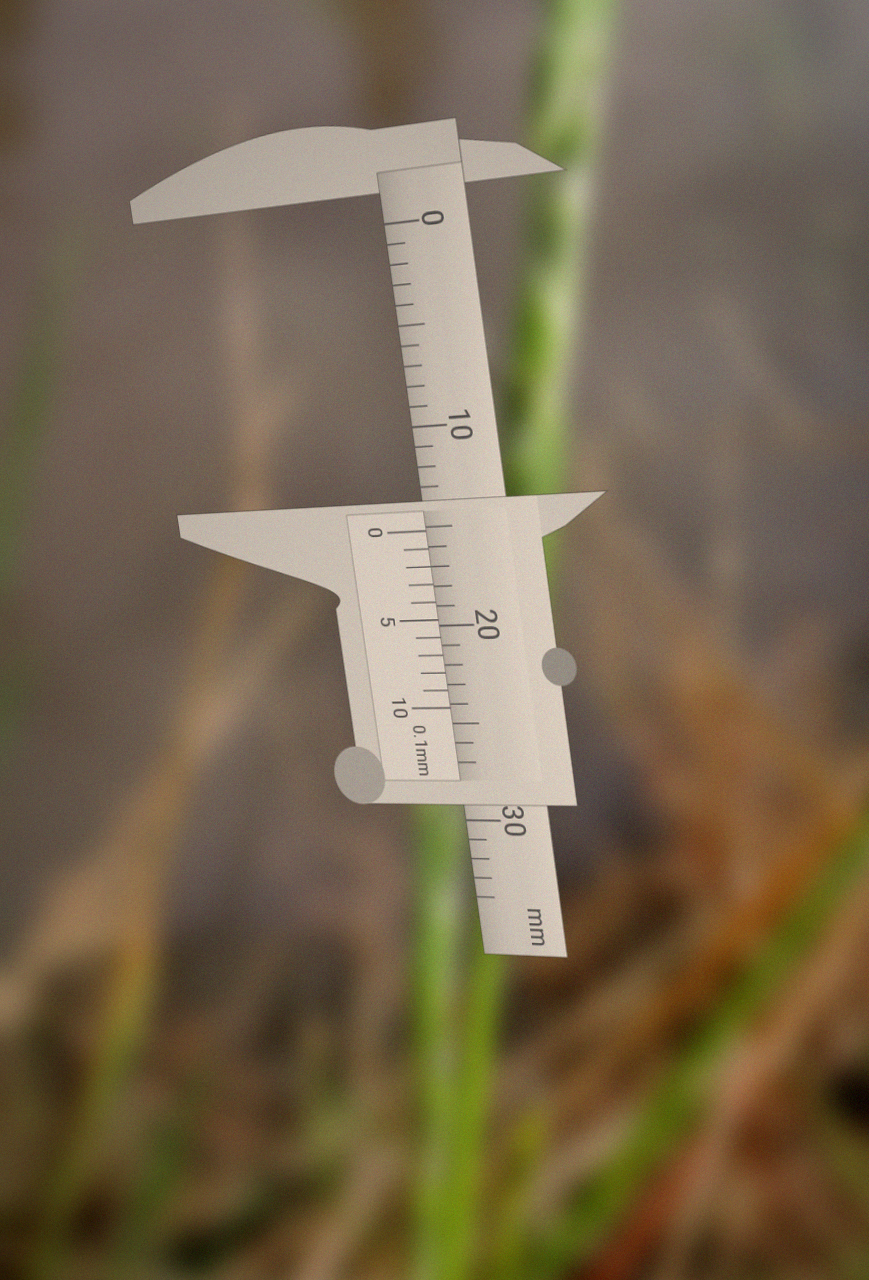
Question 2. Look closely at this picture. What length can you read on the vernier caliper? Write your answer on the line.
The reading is 15.2 mm
